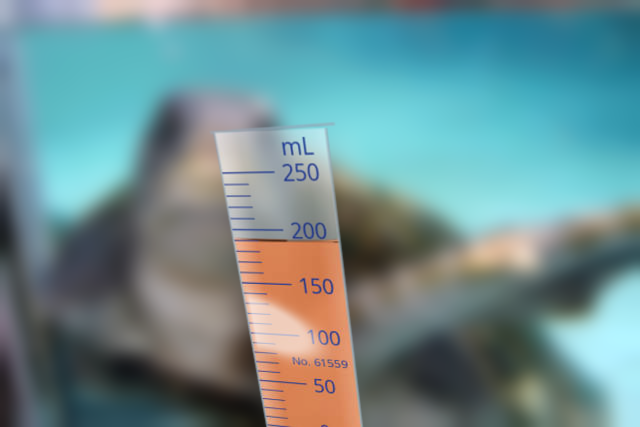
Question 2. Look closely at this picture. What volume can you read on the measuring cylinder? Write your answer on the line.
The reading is 190 mL
